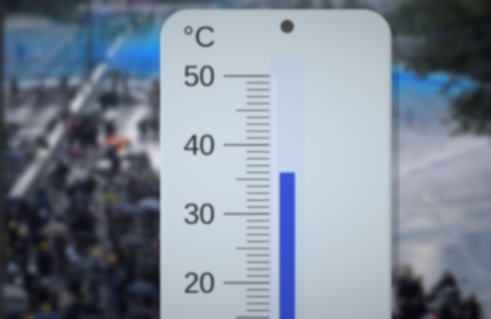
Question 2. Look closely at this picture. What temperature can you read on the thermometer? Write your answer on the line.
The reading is 36 °C
